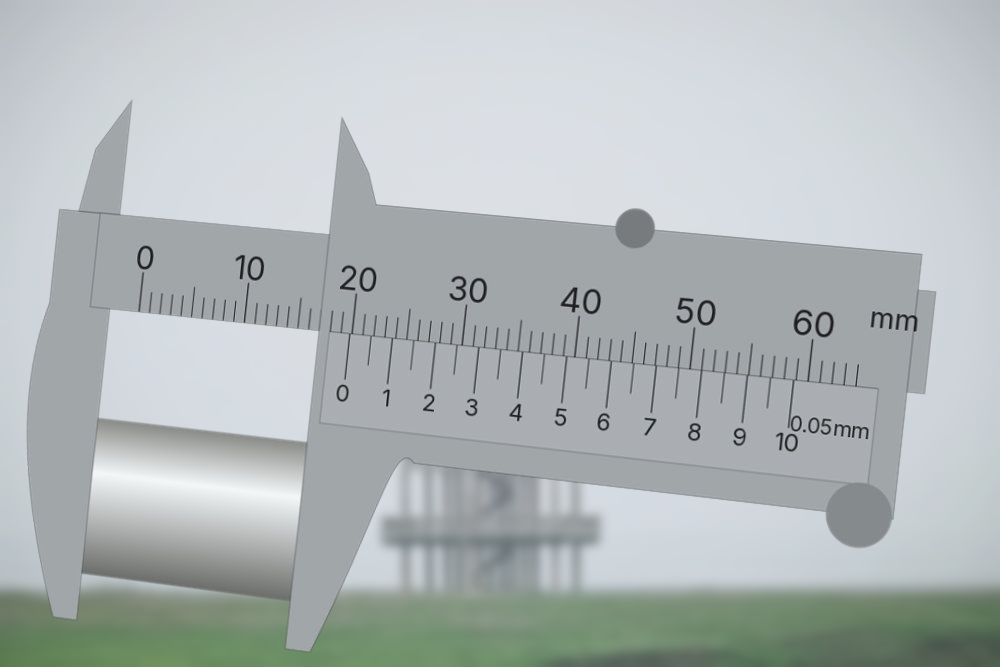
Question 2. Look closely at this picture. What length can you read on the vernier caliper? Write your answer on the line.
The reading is 19.8 mm
